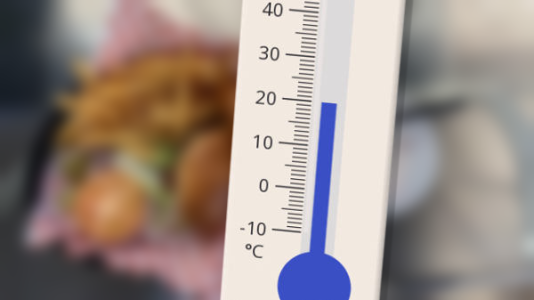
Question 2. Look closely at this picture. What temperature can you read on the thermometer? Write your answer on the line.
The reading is 20 °C
